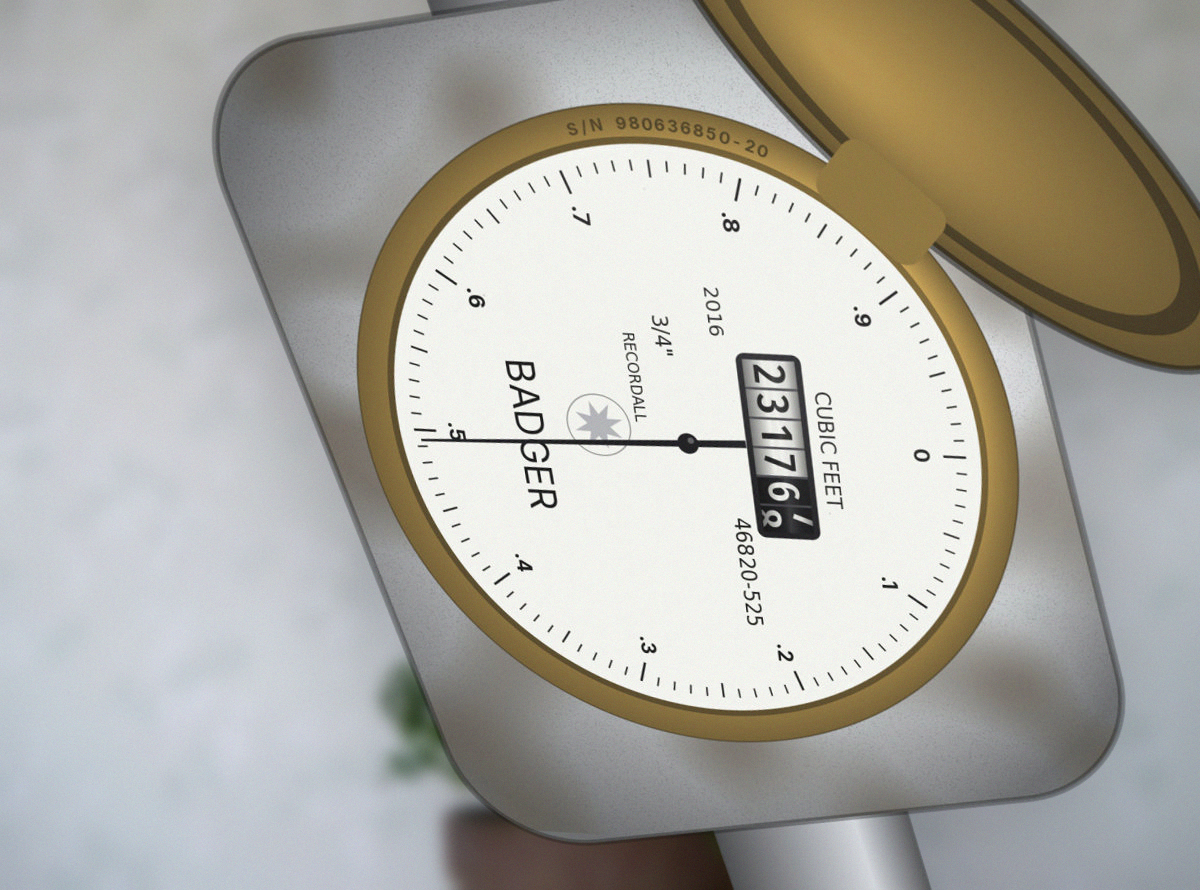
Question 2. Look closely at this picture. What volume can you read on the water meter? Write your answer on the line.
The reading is 231767.49 ft³
